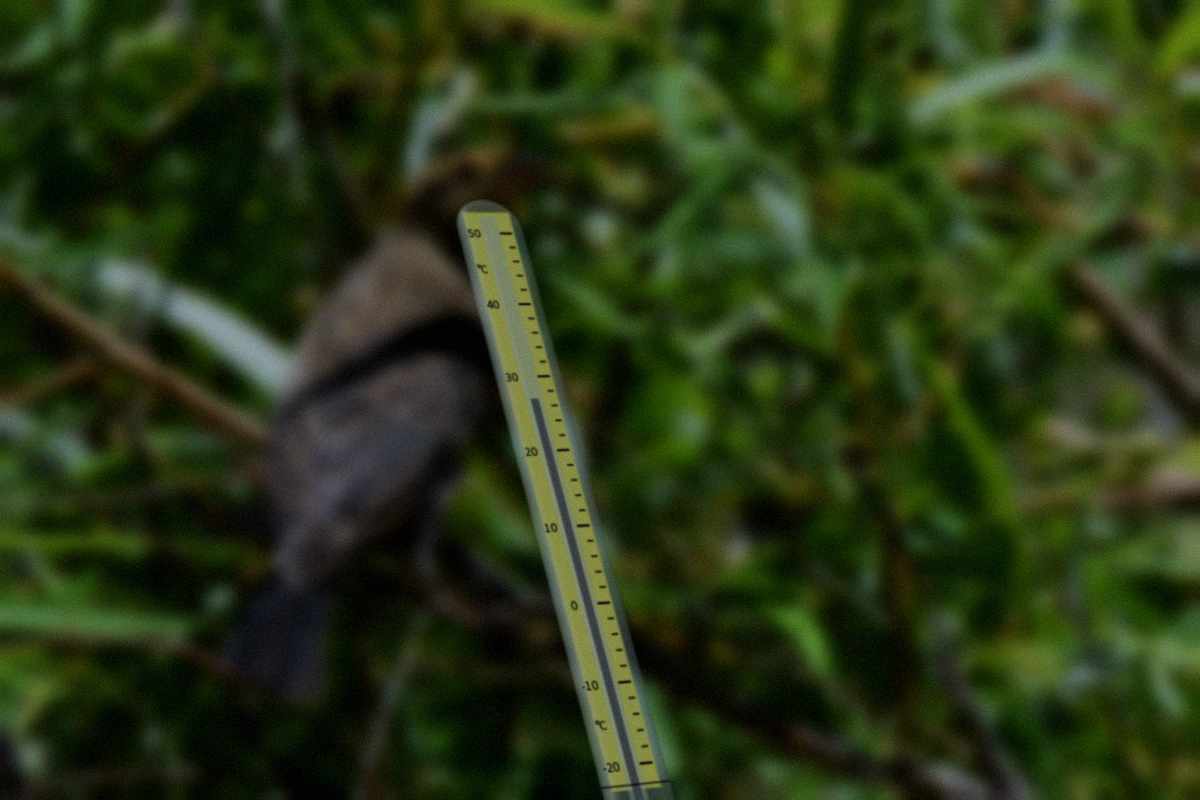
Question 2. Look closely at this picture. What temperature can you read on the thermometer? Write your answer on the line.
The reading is 27 °C
